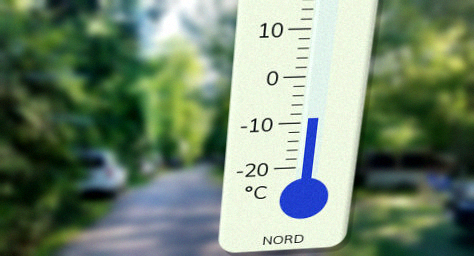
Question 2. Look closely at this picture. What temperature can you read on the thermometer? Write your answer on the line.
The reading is -9 °C
